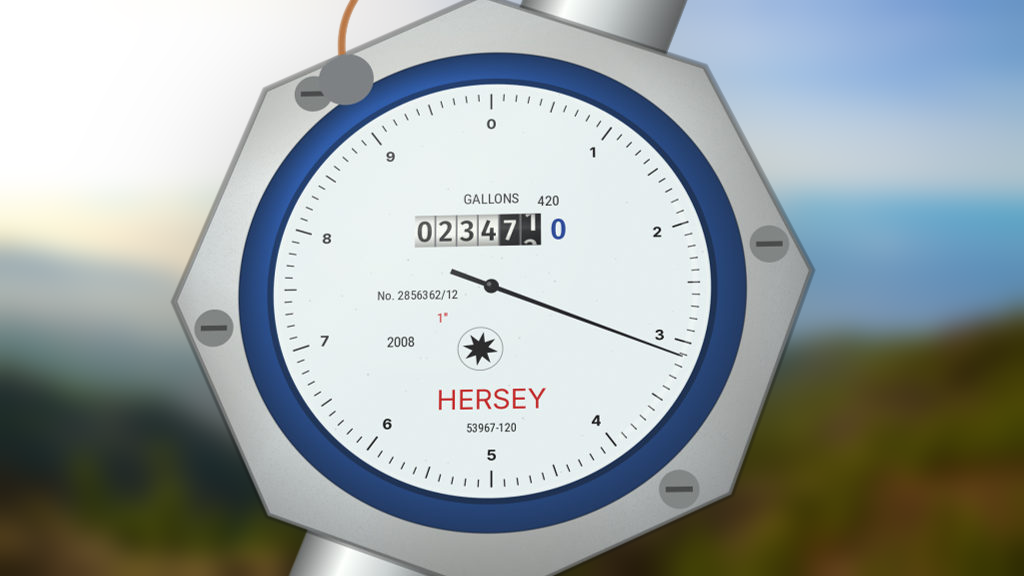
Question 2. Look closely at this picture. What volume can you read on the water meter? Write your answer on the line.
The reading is 234713.1 gal
